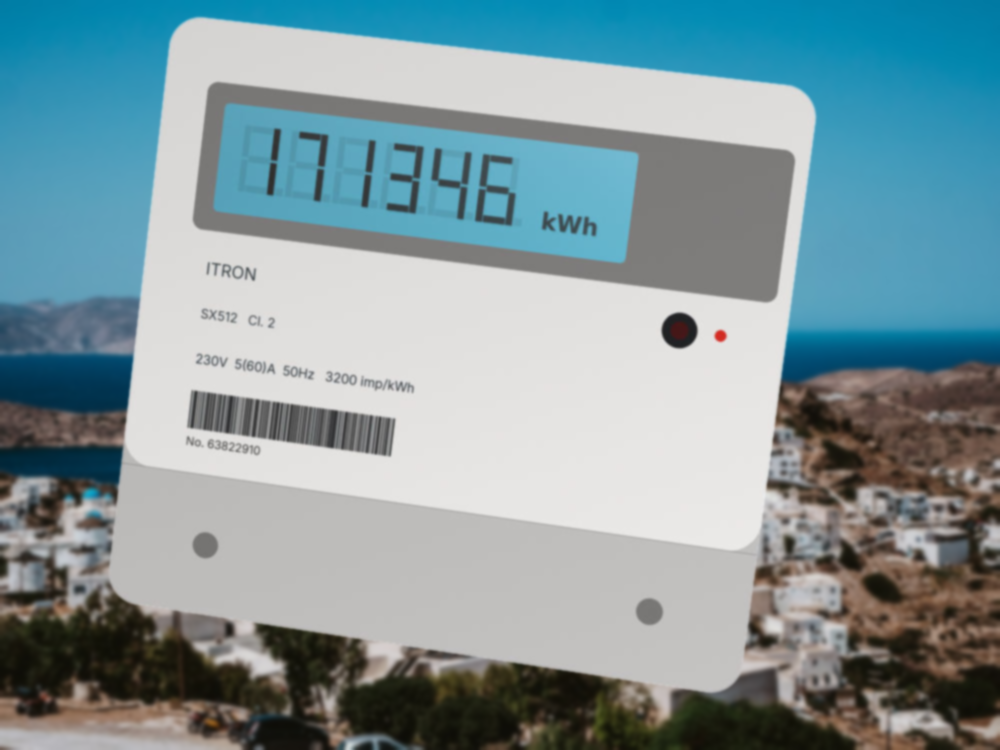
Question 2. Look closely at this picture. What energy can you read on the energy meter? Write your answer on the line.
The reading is 171346 kWh
